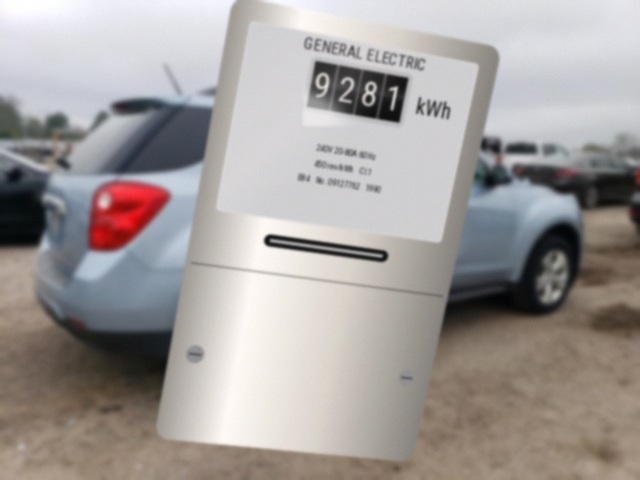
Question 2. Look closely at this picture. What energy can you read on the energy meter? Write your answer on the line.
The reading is 9281 kWh
